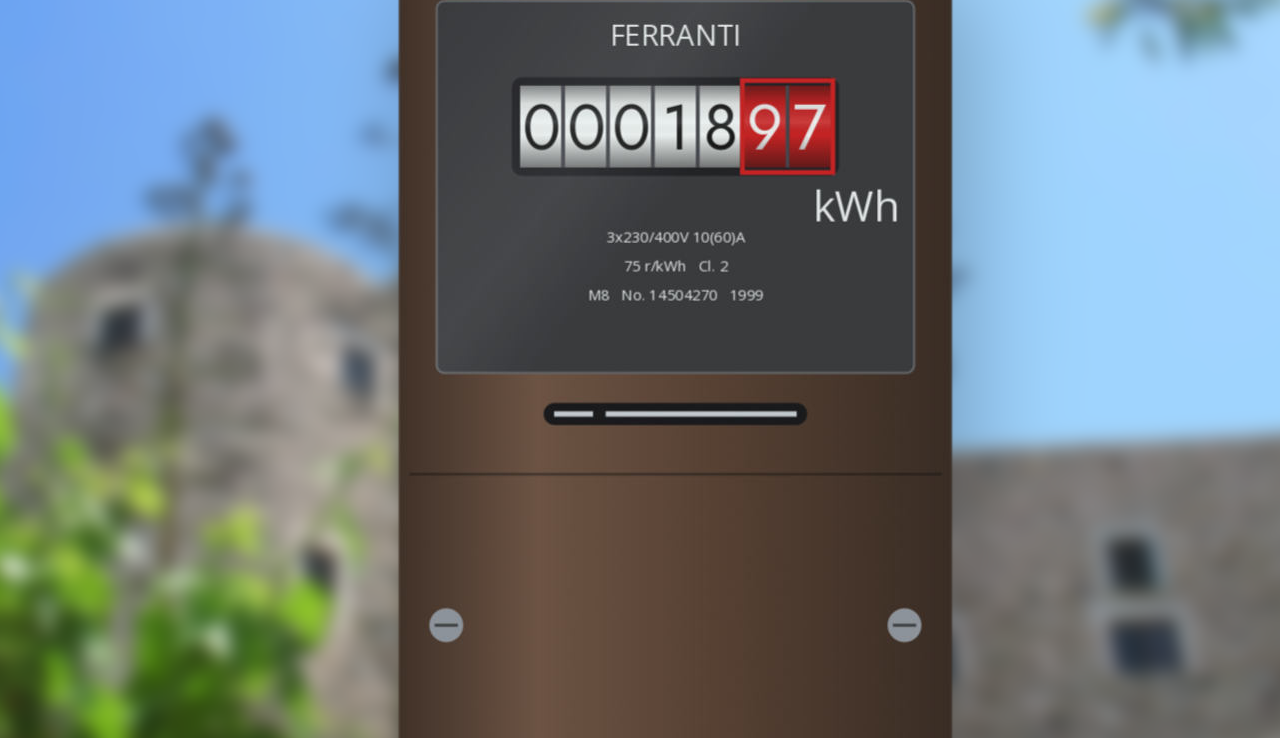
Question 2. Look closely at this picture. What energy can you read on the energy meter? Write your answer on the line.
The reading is 18.97 kWh
